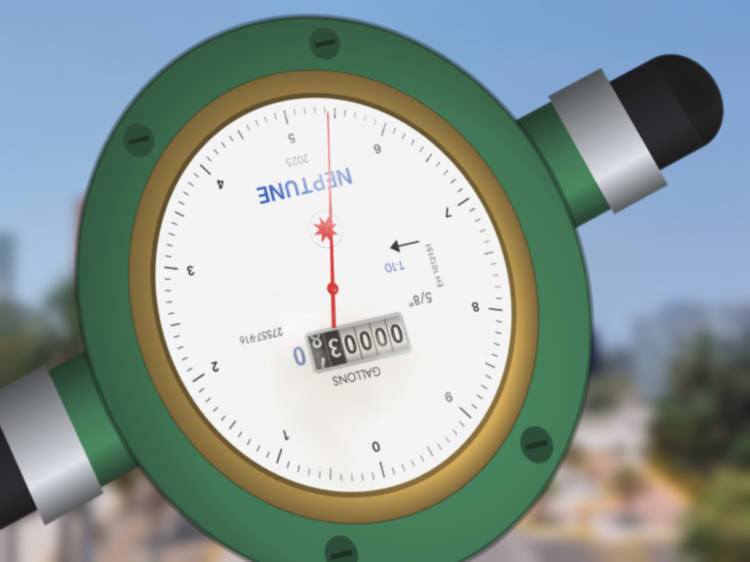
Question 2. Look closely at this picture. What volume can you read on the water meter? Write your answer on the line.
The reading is 375.4 gal
